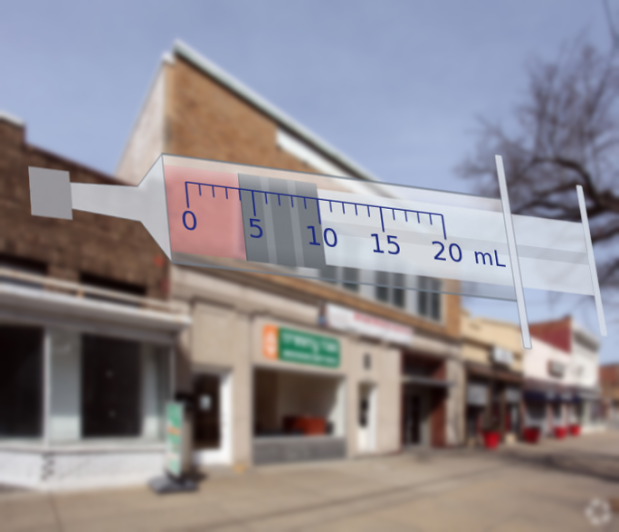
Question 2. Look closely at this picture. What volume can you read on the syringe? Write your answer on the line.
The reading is 4 mL
